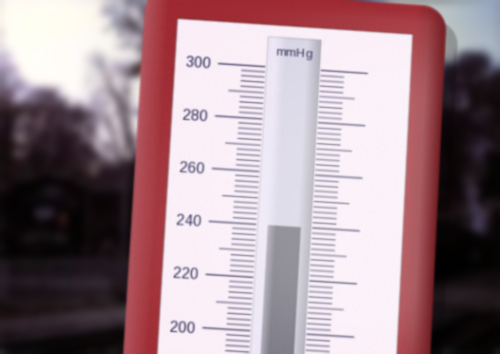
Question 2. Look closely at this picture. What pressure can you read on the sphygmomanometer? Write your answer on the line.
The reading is 240 mmHg
